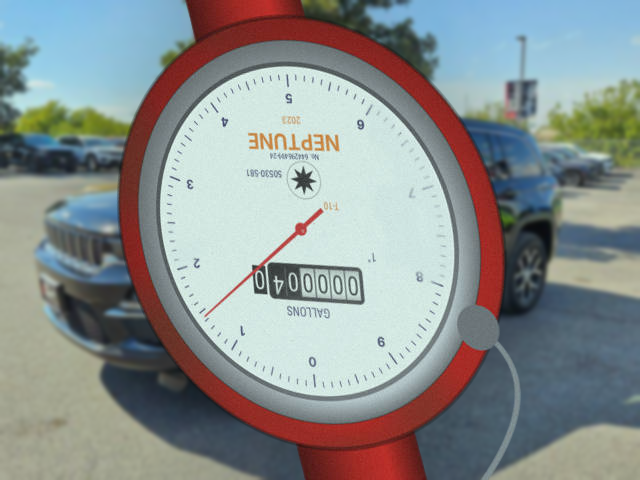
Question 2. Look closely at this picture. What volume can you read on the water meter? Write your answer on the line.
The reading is 41.4 gal
